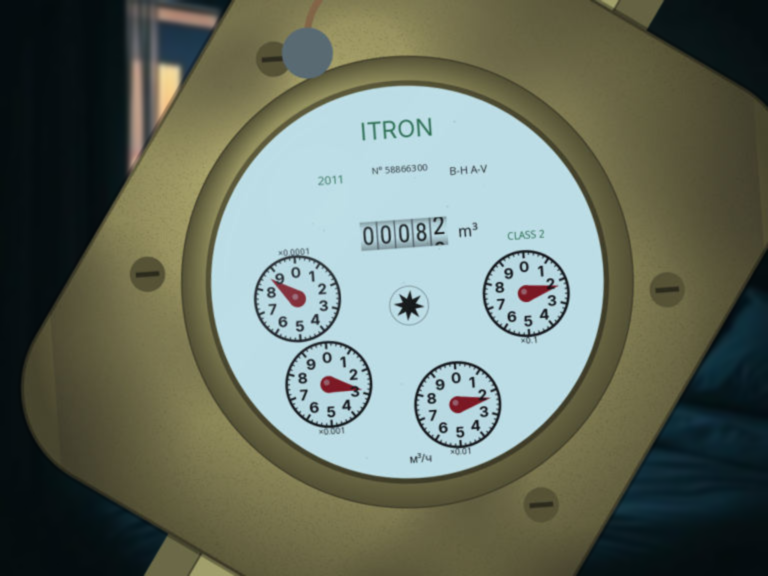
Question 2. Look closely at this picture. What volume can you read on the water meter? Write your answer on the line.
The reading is 82.2228 m³
